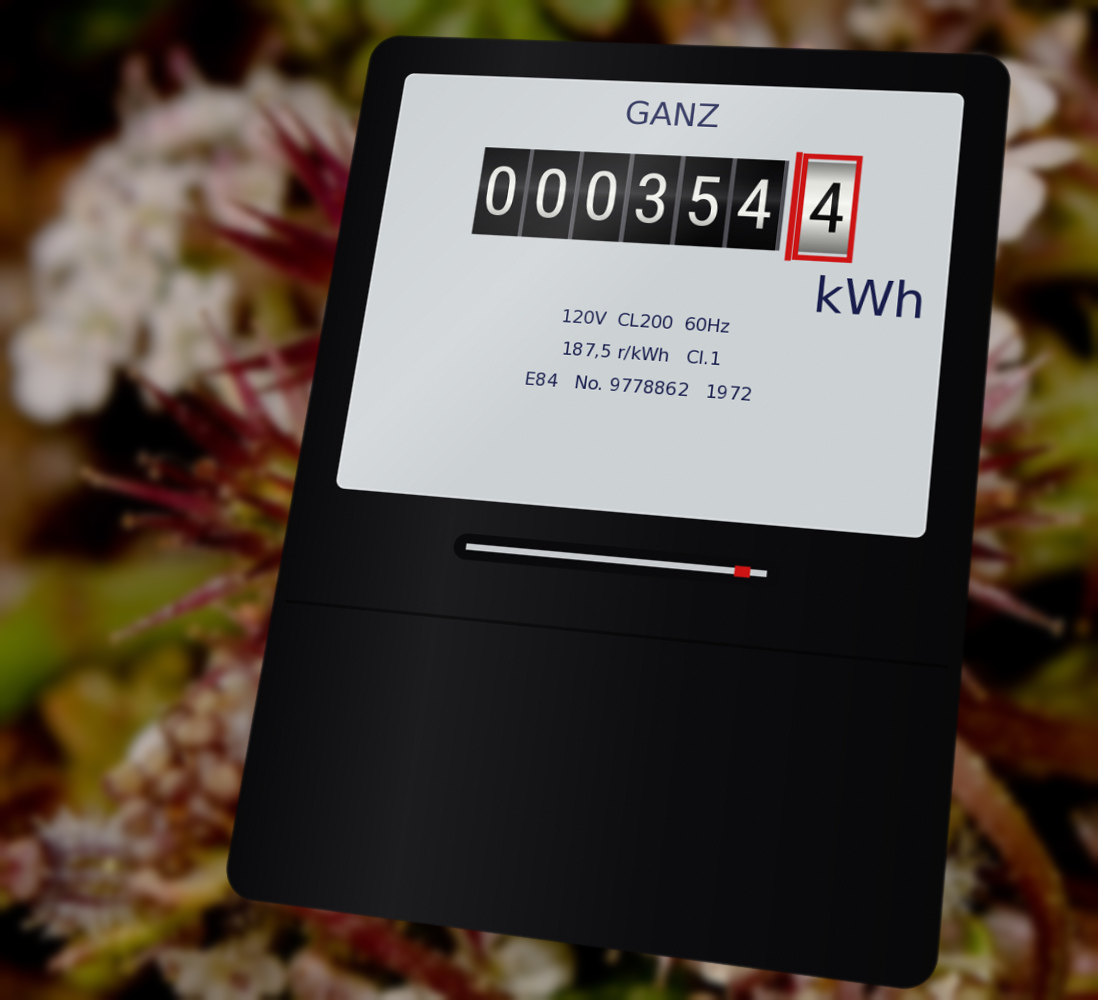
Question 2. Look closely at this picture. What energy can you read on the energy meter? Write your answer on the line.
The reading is 354.4 kWh
